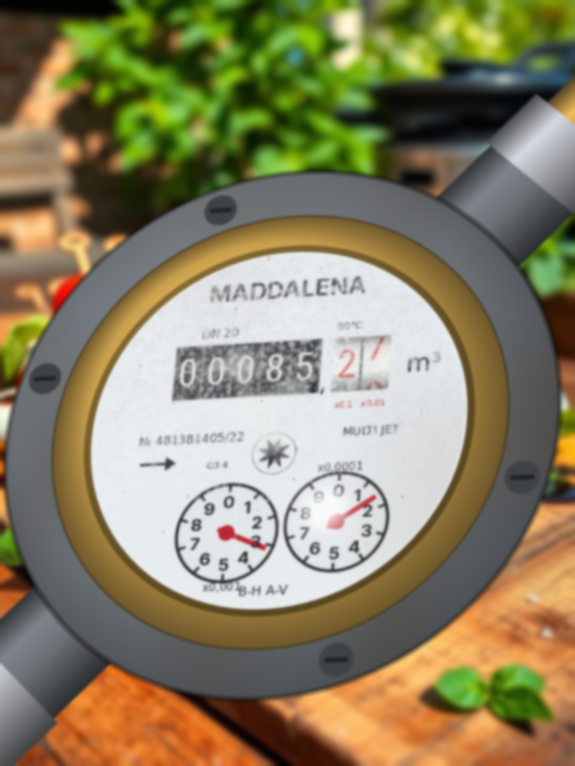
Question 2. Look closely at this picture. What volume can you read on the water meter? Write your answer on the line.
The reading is 85.2731 m³
